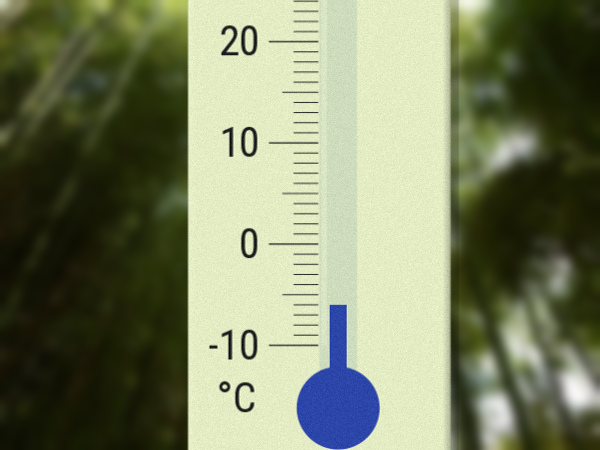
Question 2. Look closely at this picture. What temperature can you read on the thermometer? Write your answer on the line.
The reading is -6 °C
